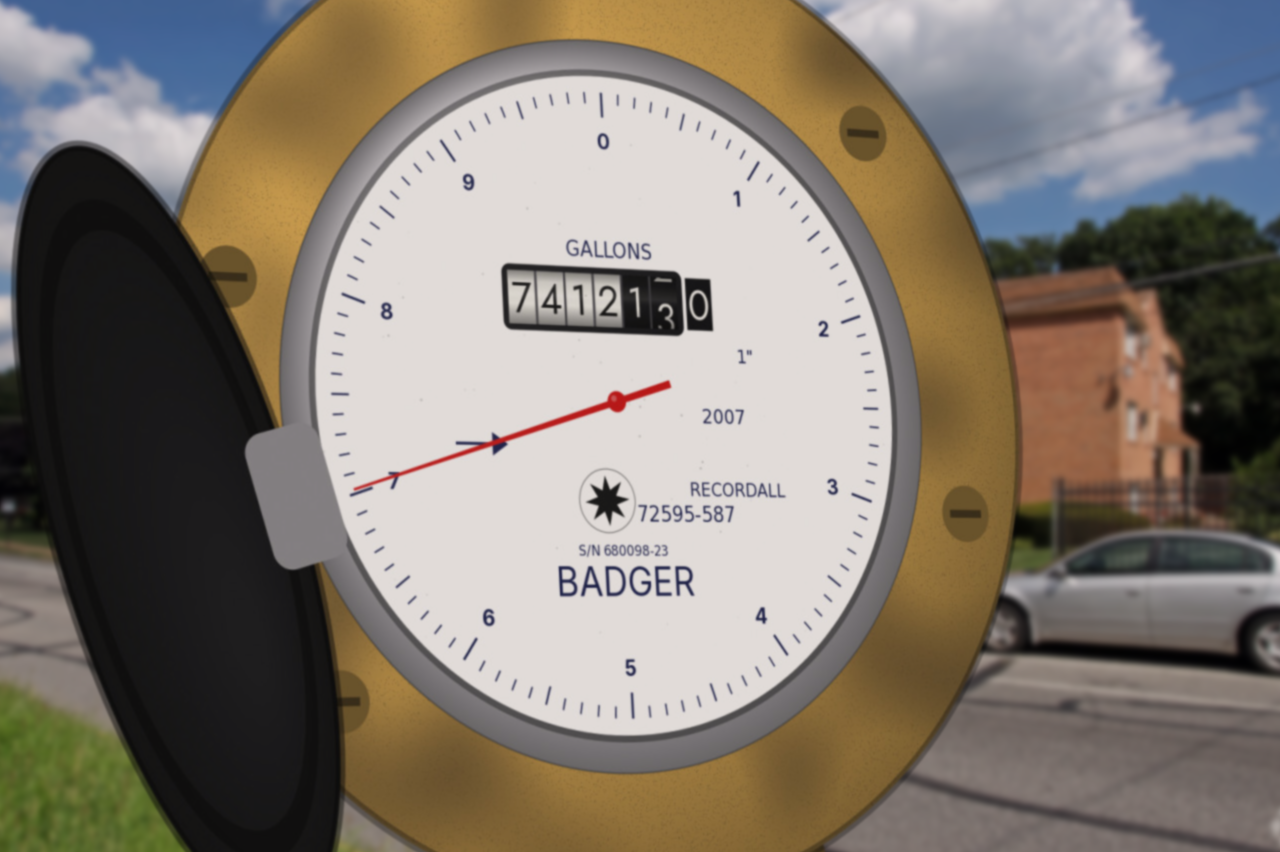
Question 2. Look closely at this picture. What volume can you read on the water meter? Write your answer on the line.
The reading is 7412127.0 gal
